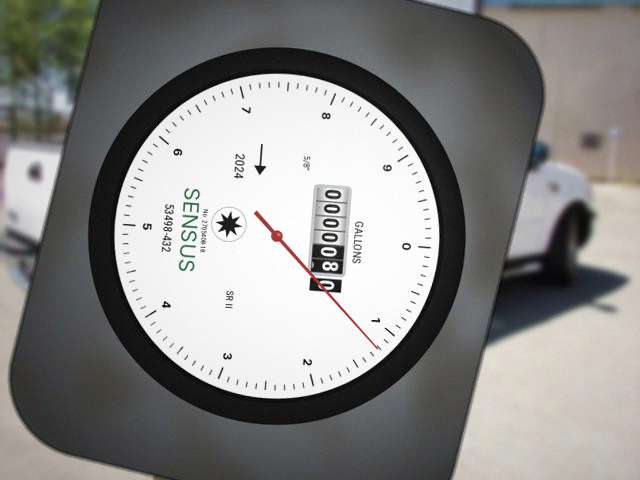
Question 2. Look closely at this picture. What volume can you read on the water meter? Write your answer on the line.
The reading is 81.2 gal
